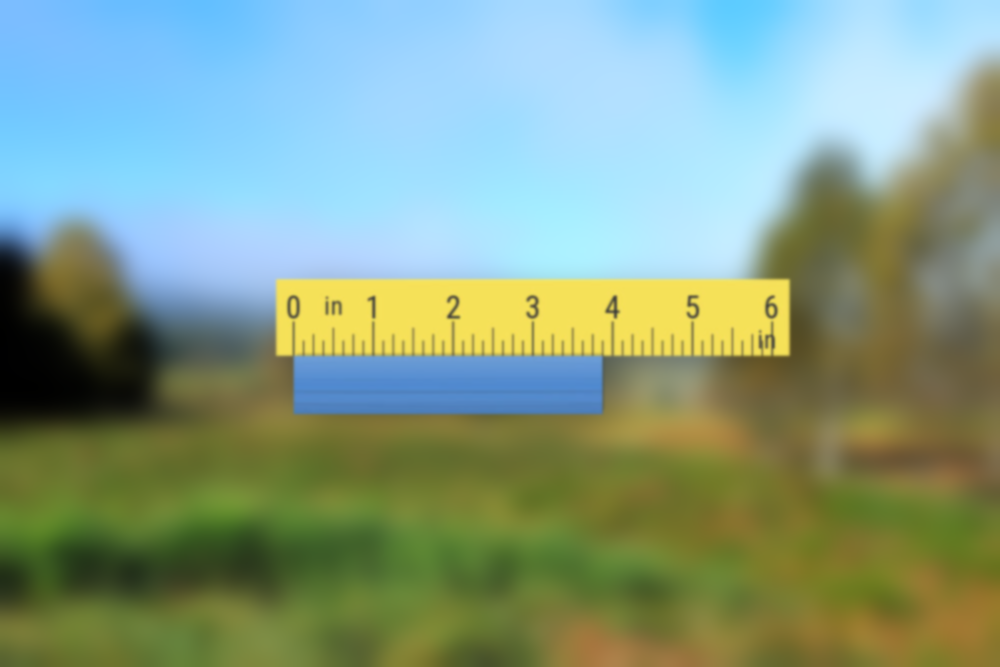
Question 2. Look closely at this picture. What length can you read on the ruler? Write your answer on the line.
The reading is 3.875 in
